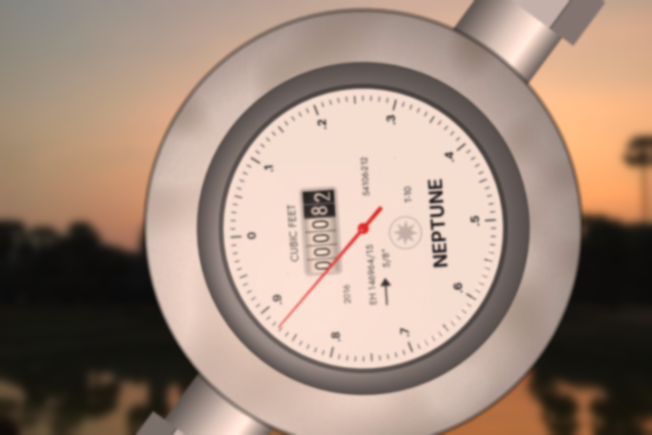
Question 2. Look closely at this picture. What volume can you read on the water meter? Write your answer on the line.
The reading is 81.87 ft³
